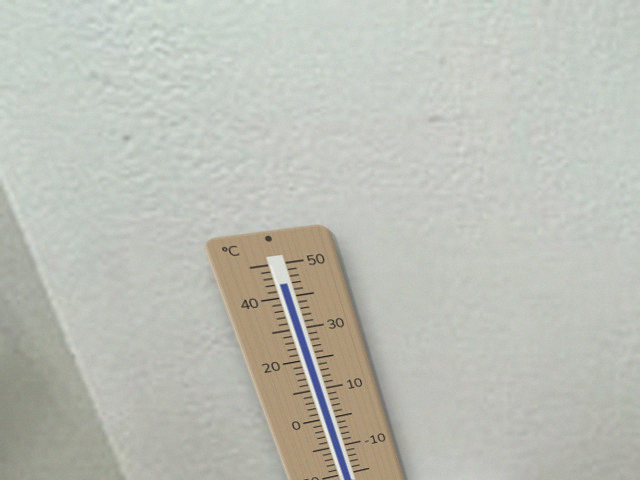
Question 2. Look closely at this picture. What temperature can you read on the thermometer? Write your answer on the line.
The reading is 44 °C
